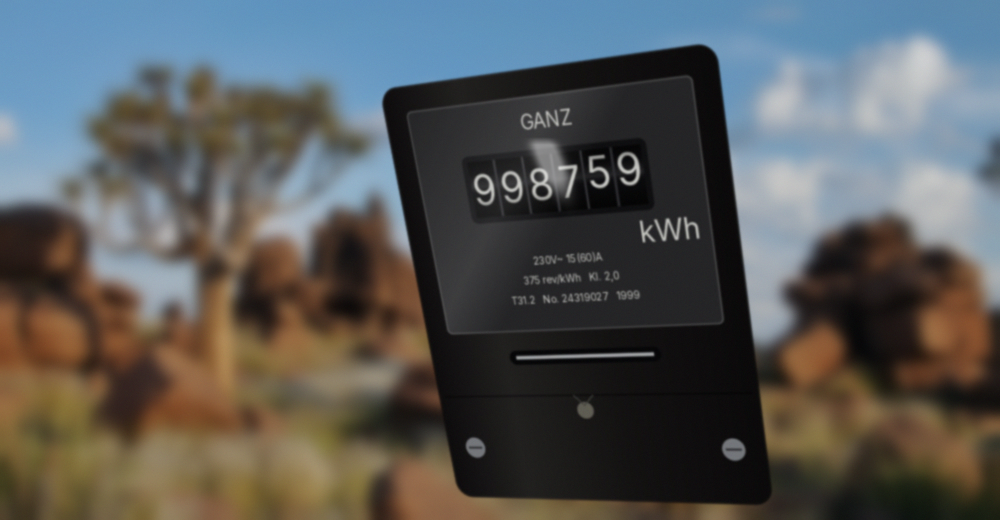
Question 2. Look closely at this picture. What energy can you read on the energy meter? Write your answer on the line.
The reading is 998759 kWh
